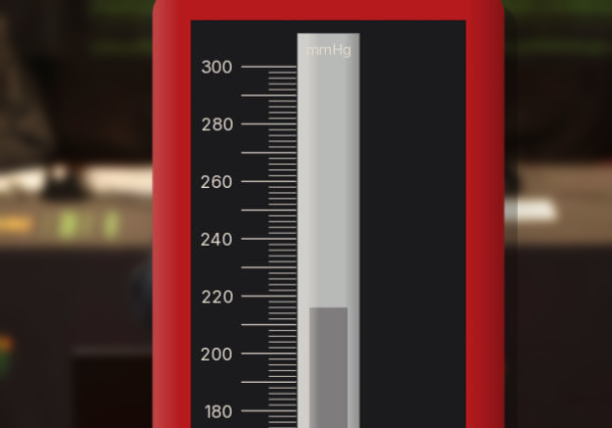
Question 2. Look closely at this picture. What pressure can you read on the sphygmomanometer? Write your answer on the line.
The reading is 216 mmHg
